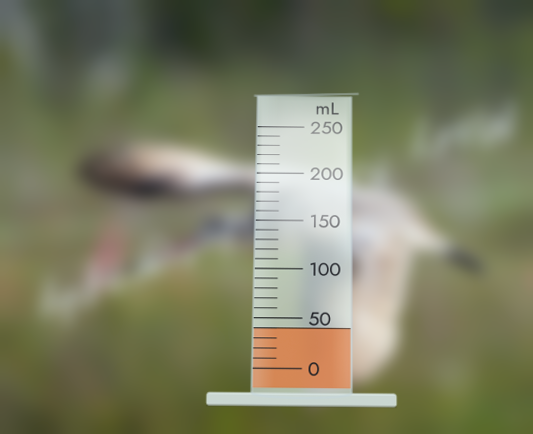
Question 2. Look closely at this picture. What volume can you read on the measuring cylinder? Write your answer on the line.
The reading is 40 mL
